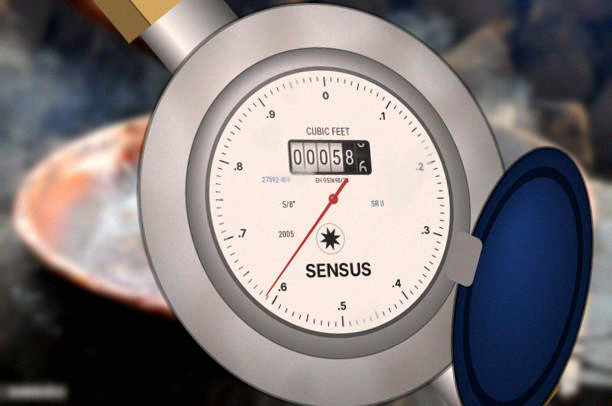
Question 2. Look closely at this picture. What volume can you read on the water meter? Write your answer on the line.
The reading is 585.61 ft³
